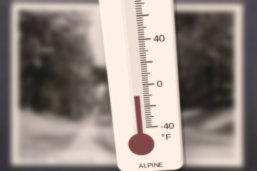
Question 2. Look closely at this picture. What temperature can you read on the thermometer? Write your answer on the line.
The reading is -10 °F
